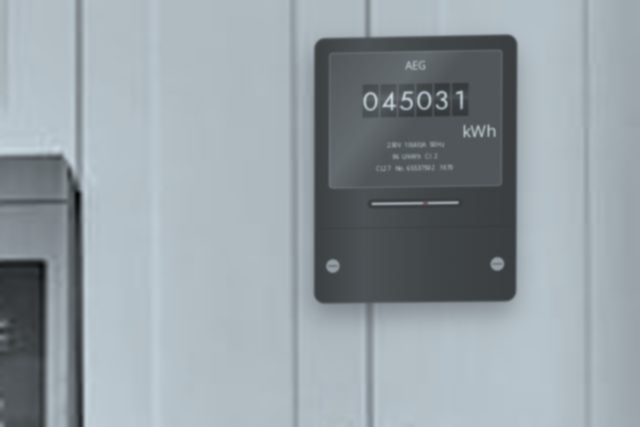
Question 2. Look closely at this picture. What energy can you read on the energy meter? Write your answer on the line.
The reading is 45031 kWh
